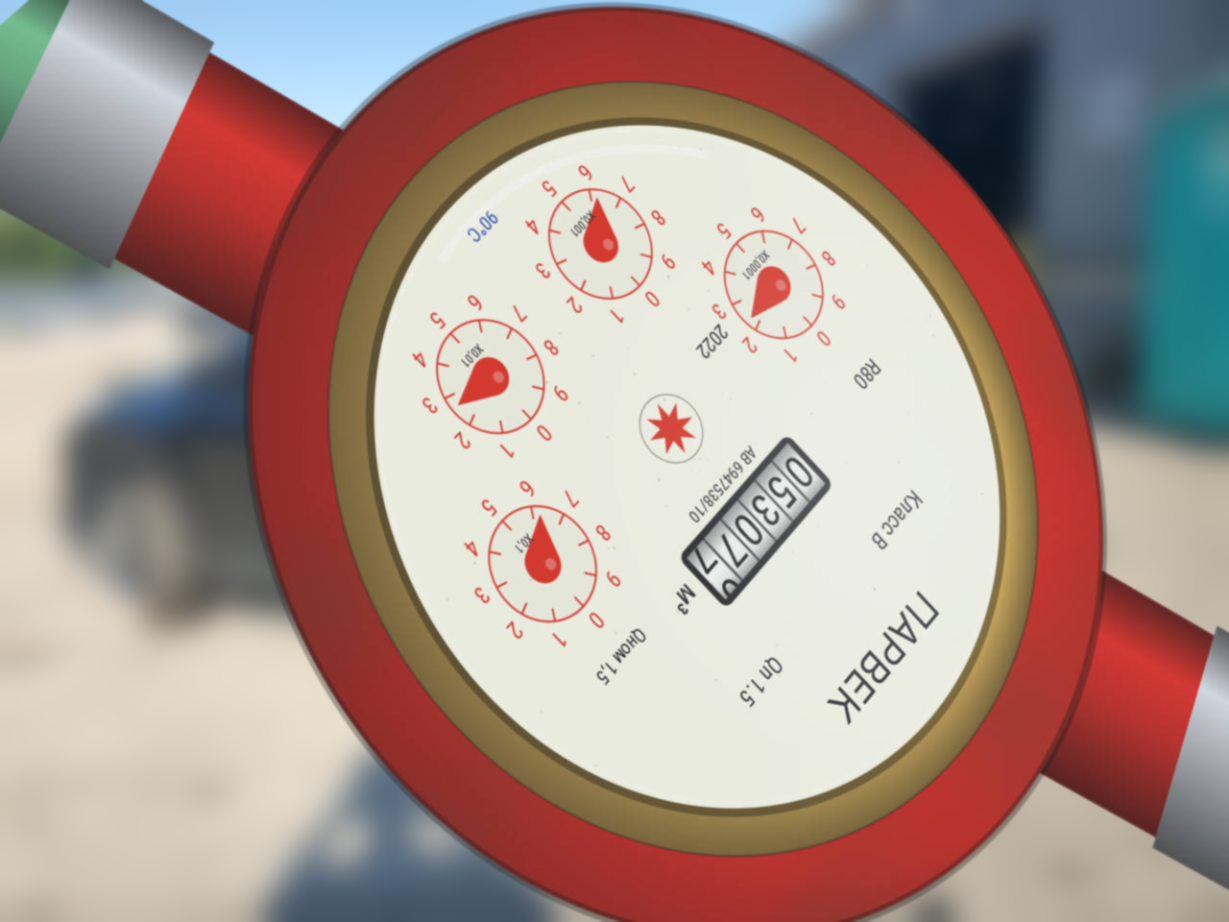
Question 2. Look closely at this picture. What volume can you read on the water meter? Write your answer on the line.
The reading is 53076.6262 m³
